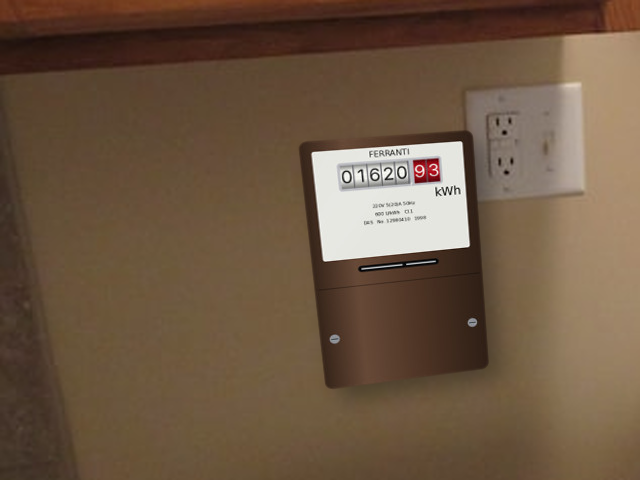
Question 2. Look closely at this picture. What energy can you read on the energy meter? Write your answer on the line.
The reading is 1620.93 kWh
